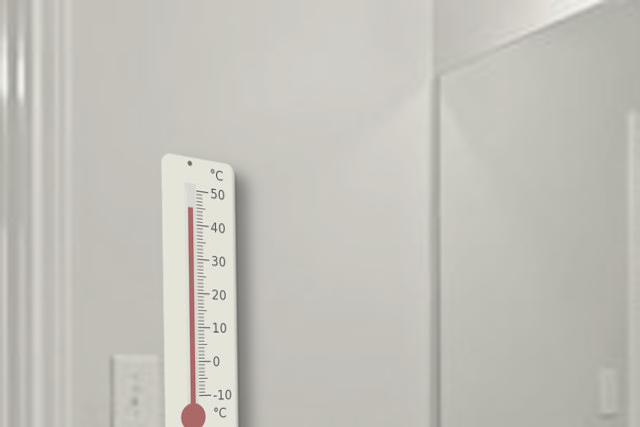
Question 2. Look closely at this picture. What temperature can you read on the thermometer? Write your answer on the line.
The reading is 45 °C
